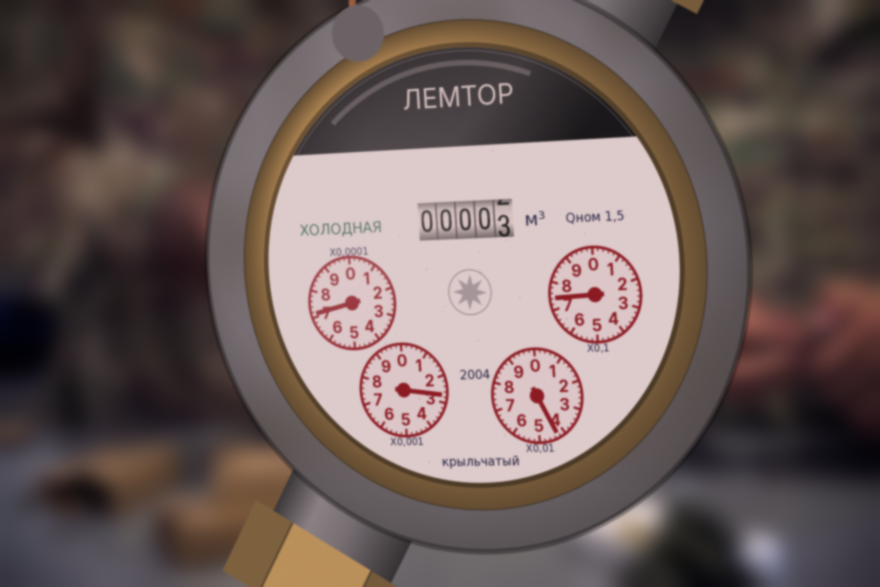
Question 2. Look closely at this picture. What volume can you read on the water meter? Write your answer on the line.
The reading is 2.7427 m³
